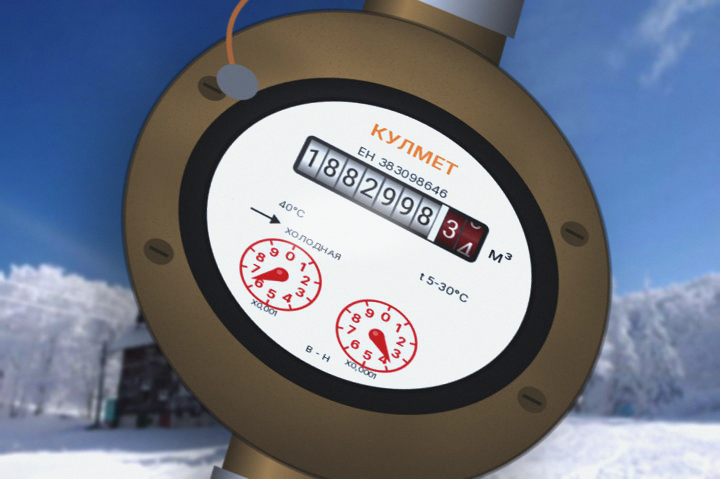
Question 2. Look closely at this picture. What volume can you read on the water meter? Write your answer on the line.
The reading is 1882998.3363 m³
